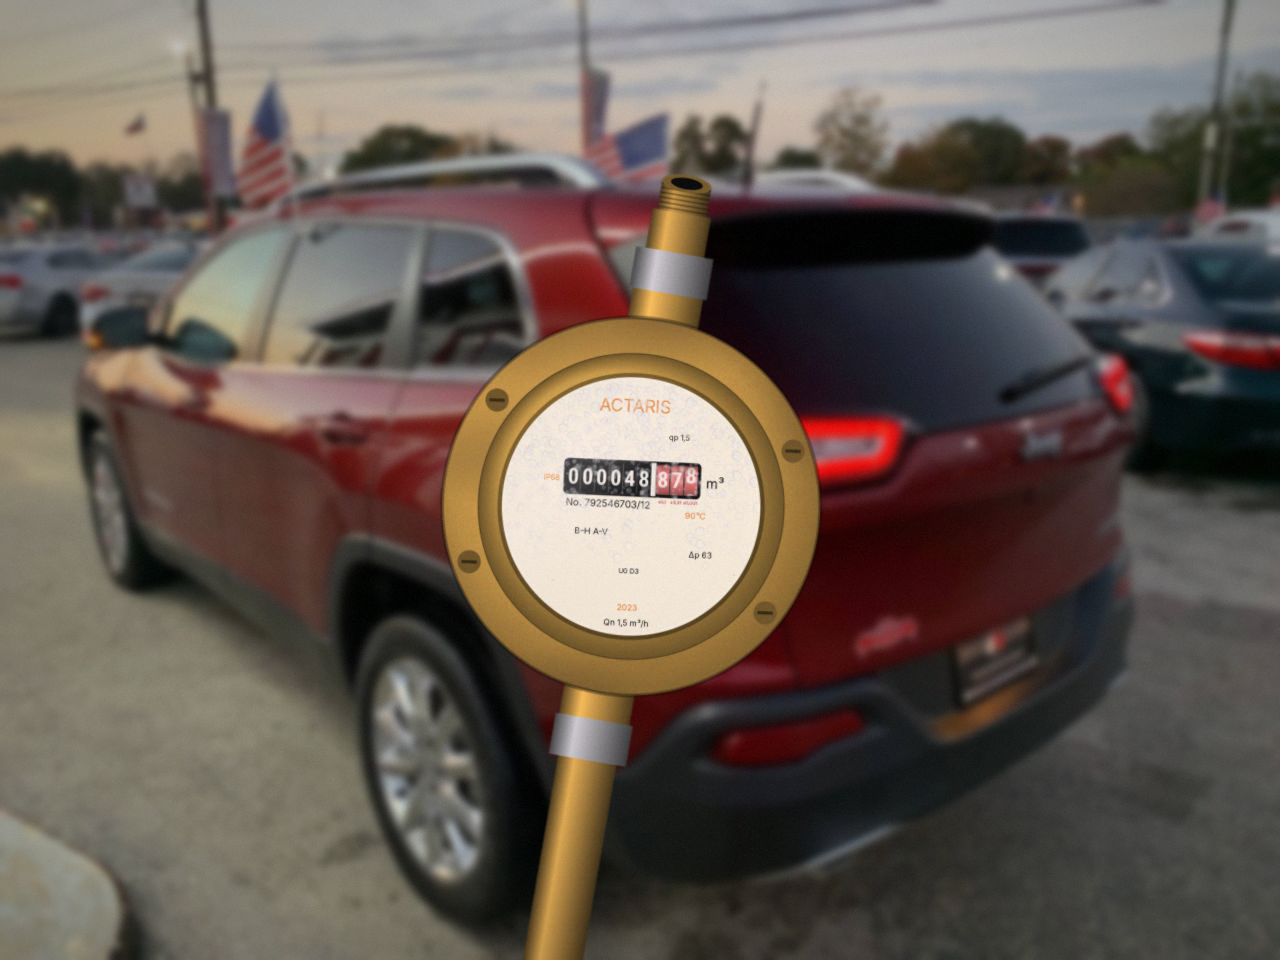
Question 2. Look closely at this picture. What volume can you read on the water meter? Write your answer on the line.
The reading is 48.878 m³
